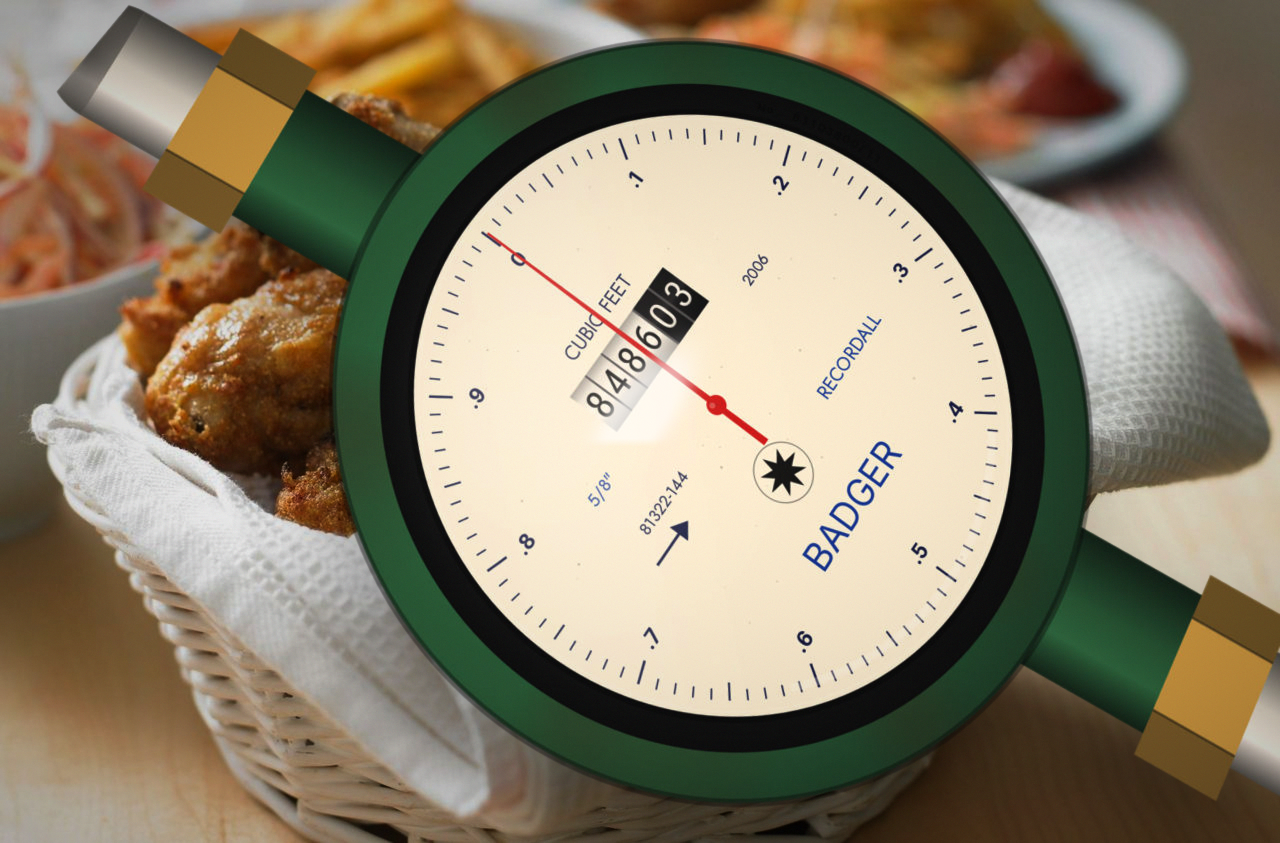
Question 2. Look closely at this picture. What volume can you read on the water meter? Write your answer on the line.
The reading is 848603.00 ft³
